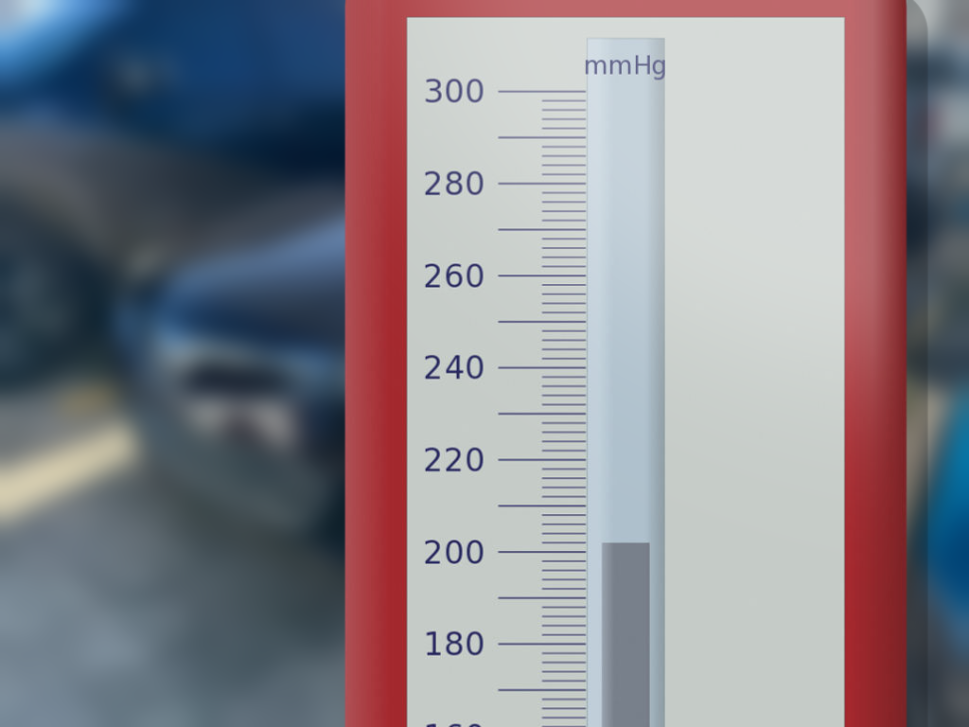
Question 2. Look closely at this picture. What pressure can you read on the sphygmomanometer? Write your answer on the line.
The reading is 202 mmHg
